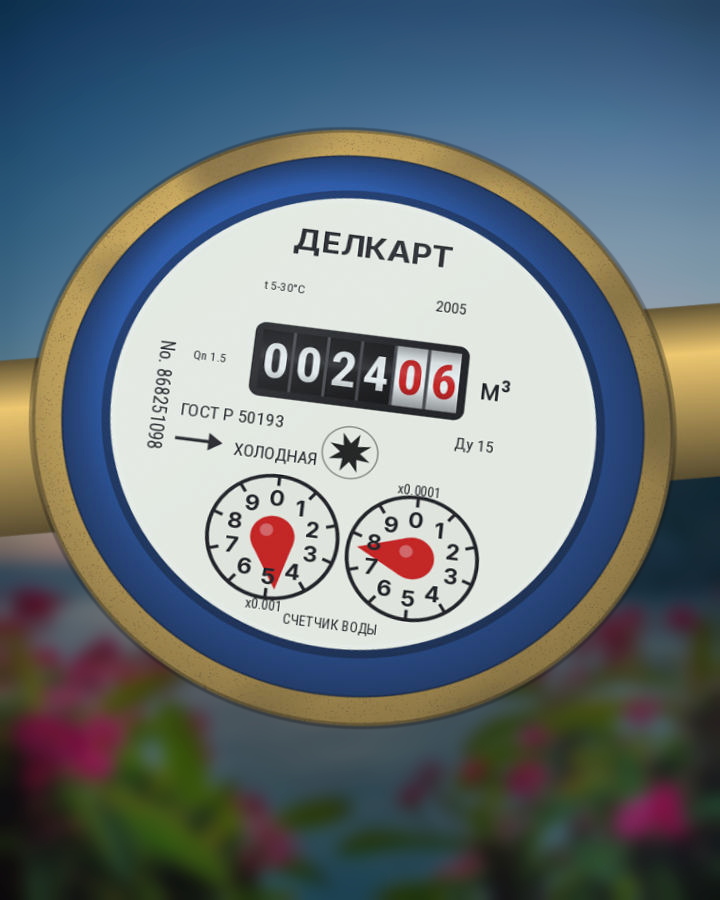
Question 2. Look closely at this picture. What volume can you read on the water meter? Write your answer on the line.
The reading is 24.0647 m³
